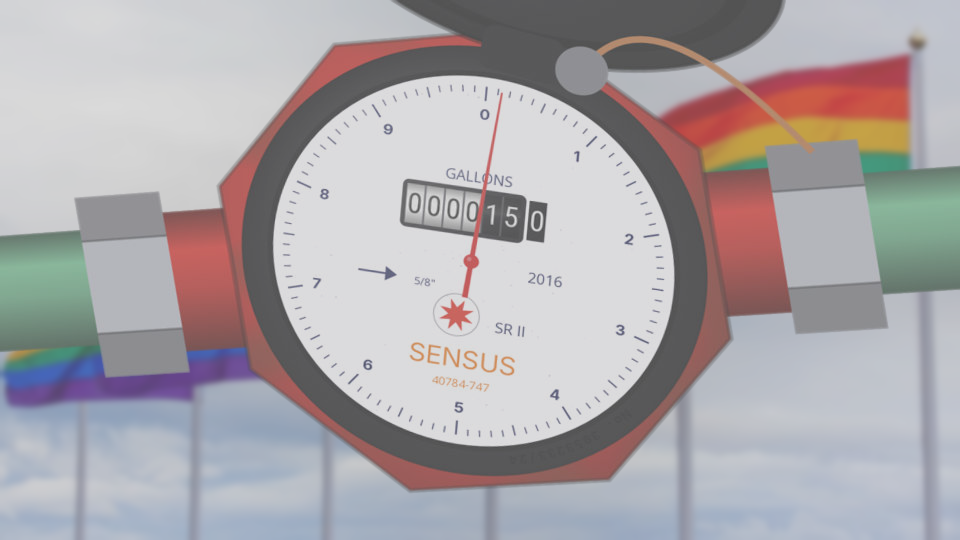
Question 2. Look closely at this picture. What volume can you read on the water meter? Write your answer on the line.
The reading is 150.1 gal
